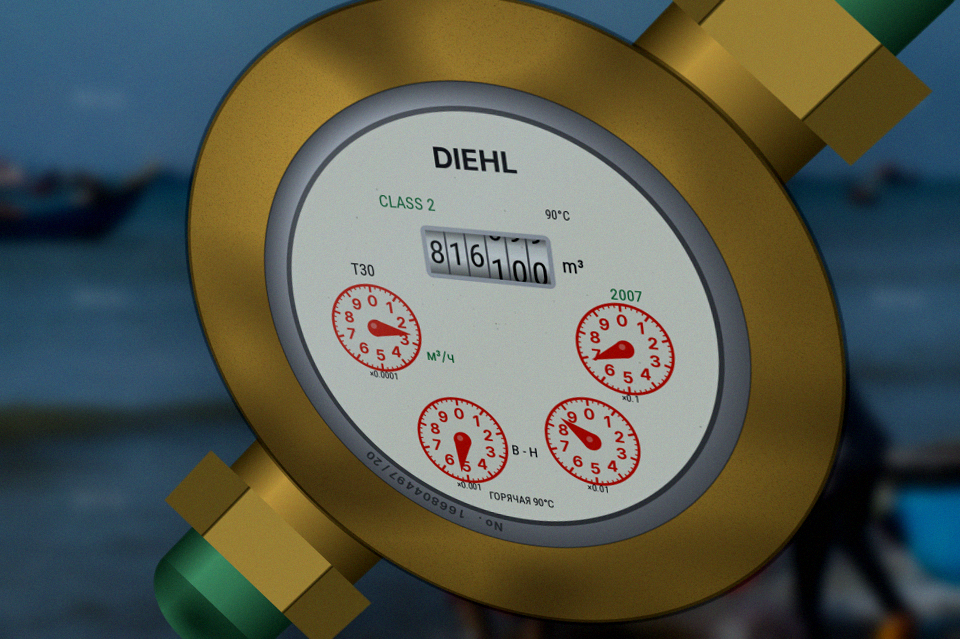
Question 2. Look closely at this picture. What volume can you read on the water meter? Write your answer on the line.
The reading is 816099.6852 m³
